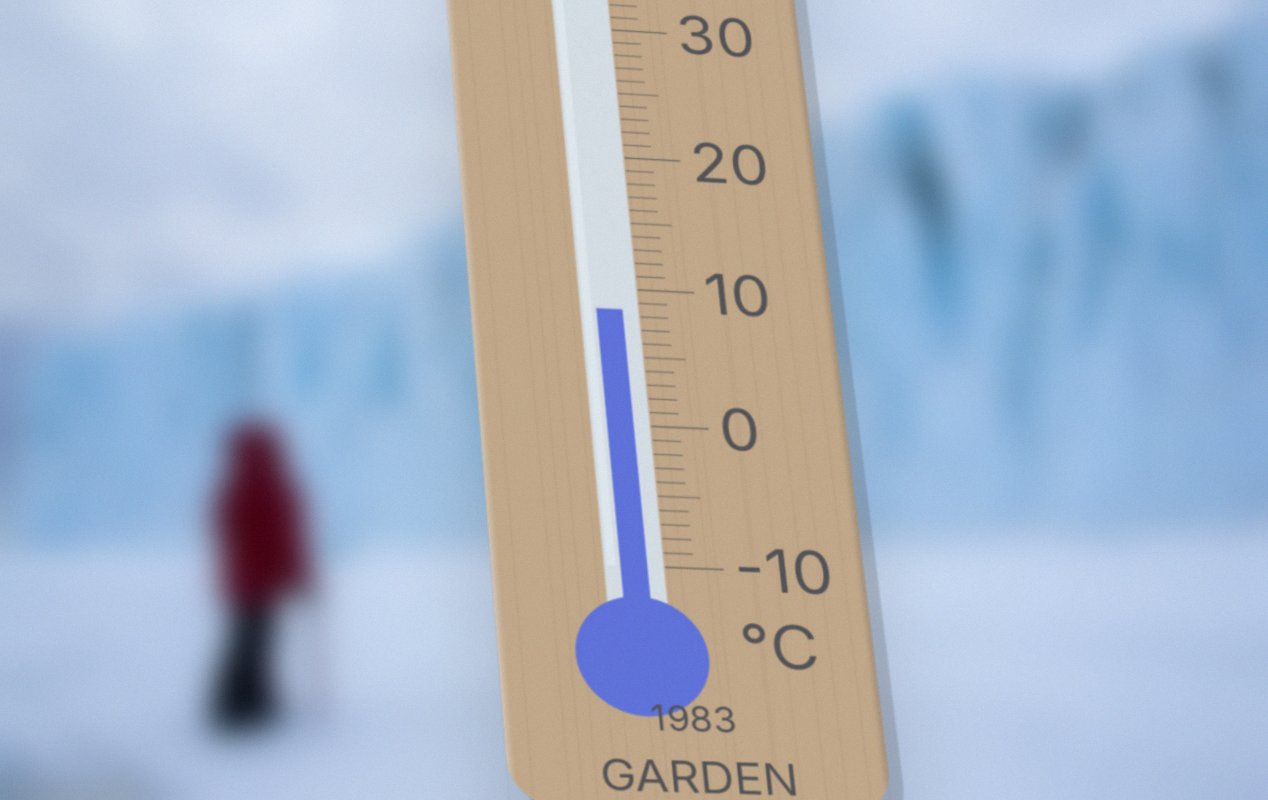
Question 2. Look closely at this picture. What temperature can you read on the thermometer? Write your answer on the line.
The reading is 8.5 °C
